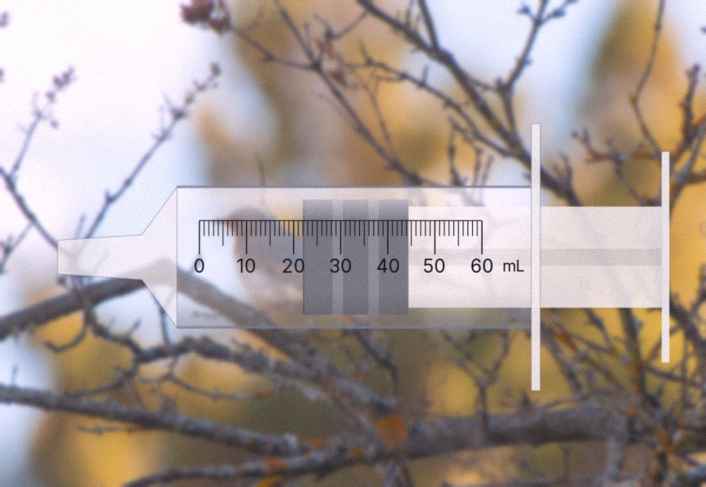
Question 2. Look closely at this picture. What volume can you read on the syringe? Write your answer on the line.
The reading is 22 mL
